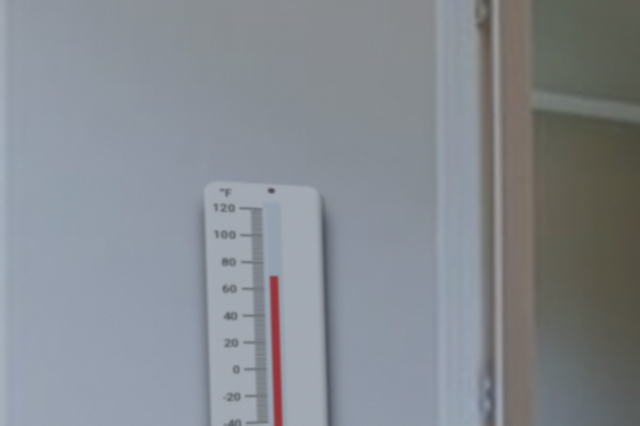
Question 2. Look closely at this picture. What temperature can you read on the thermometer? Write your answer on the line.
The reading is 70 °F
